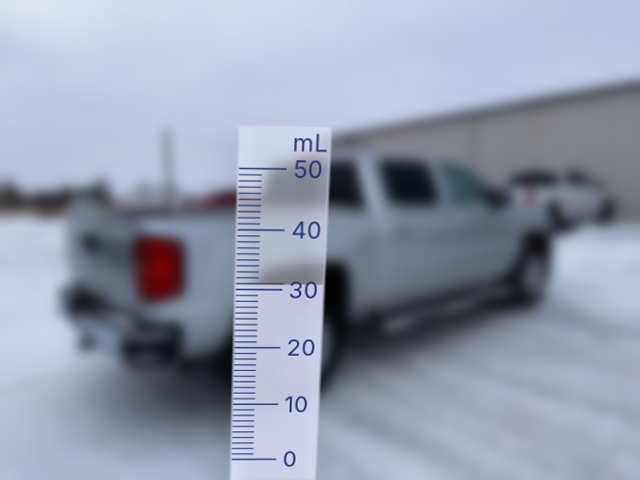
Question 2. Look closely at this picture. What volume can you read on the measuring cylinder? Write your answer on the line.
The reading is 31 mL
